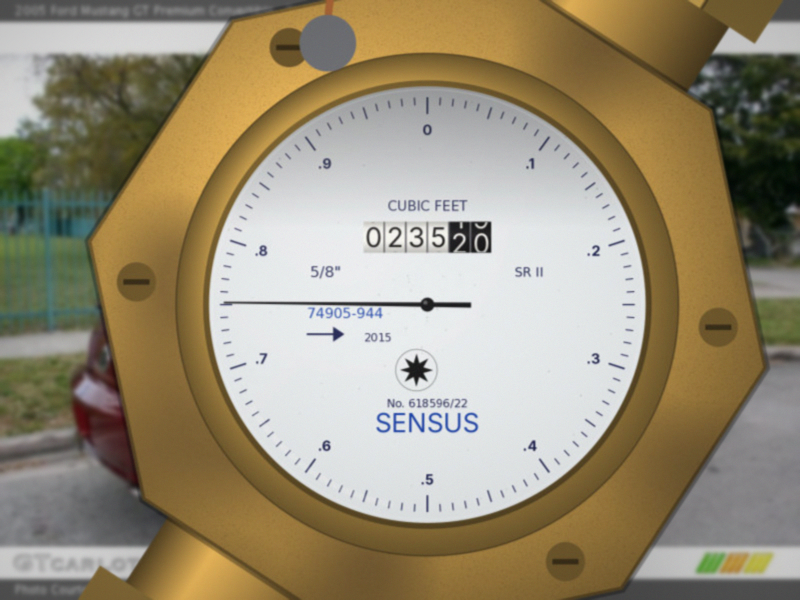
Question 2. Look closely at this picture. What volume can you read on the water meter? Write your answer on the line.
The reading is 23519.75 ft³
